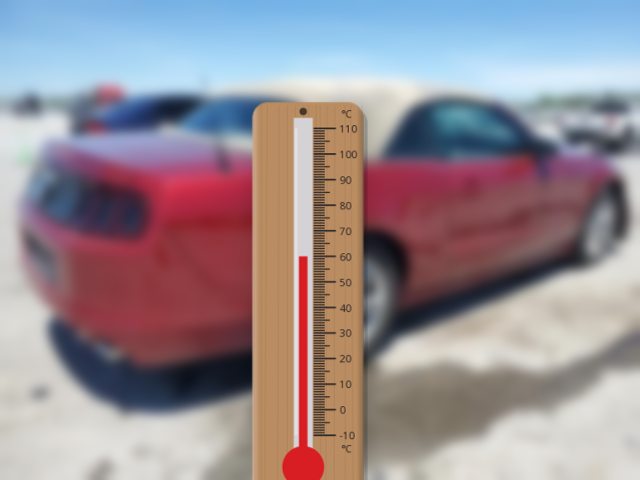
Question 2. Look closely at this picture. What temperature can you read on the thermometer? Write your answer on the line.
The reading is 60 °C
